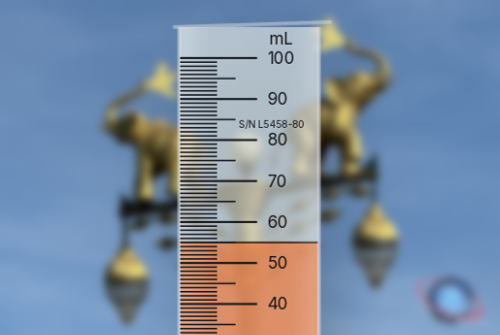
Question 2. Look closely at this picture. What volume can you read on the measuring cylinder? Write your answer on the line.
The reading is 55 mL
